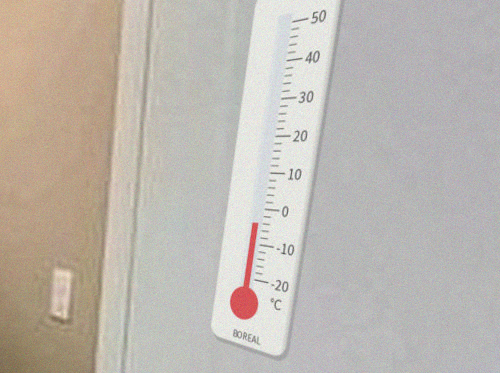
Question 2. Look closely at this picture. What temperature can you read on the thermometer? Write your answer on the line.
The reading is -4 °C
